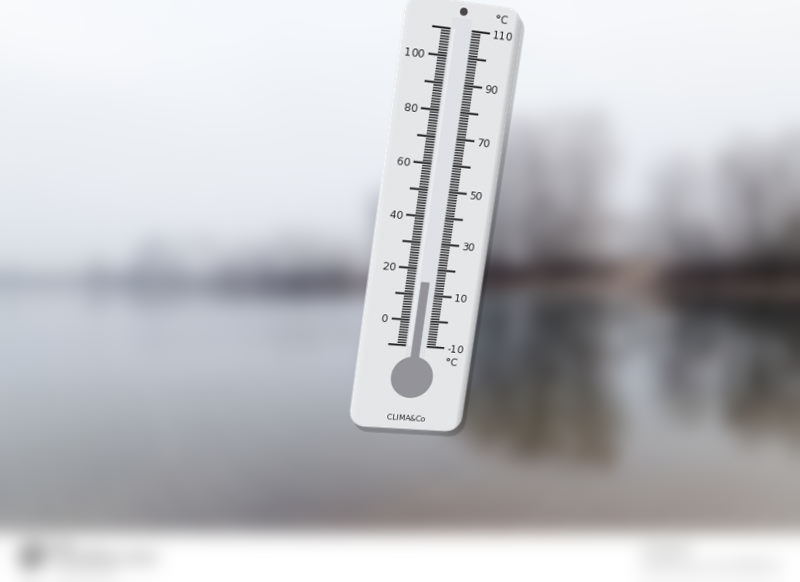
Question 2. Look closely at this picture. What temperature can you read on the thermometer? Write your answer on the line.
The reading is 15 °C
